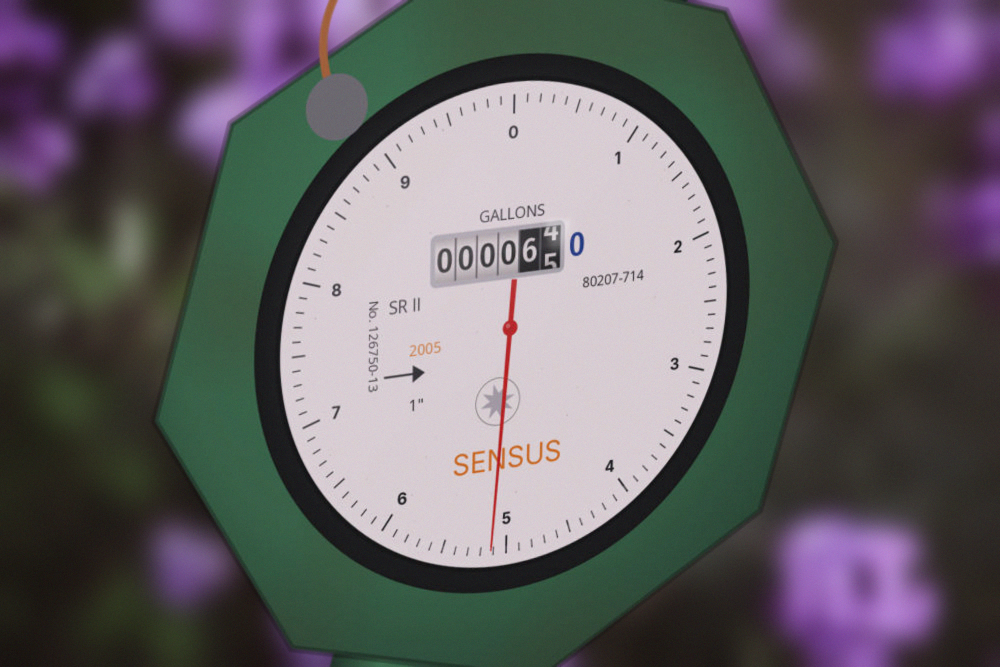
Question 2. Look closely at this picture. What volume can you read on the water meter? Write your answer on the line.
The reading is 645.1 gal
